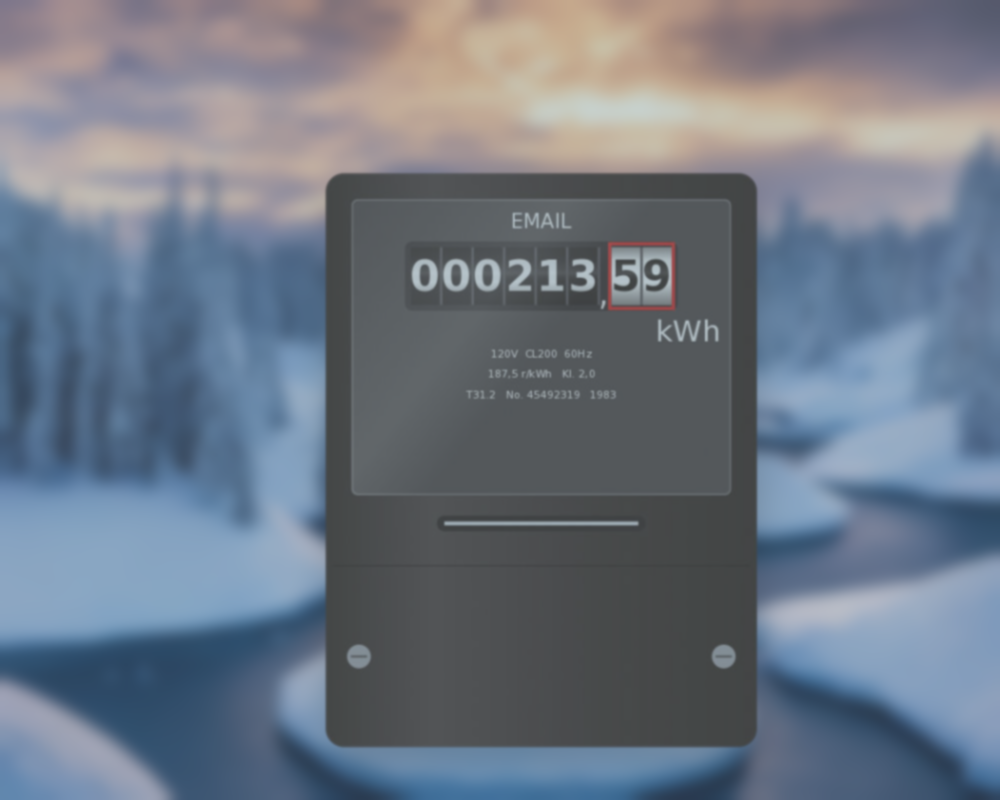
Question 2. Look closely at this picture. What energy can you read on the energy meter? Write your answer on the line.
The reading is 213.59 kWh
